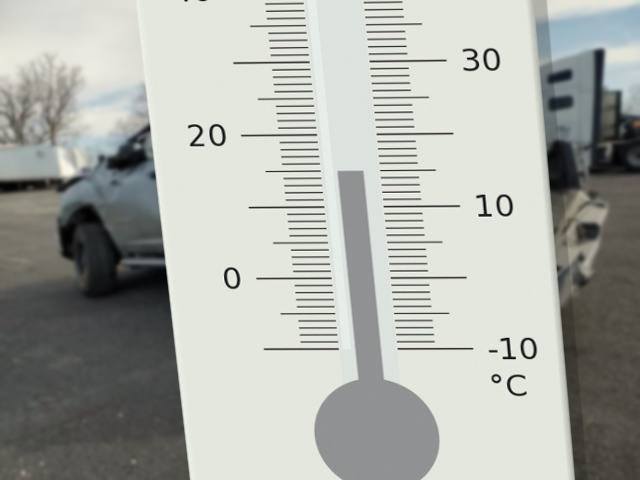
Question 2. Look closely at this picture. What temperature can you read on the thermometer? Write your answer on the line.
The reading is 15 °C
